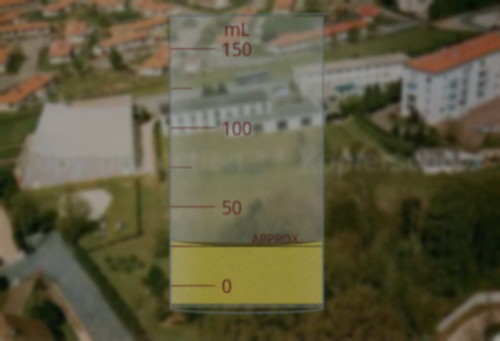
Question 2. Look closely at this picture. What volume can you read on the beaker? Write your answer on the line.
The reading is 25 mL
